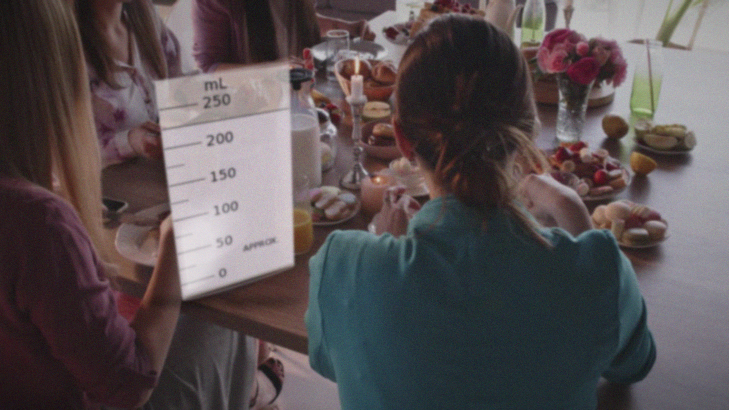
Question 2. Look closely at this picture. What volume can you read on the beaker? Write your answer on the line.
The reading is 225 mL
